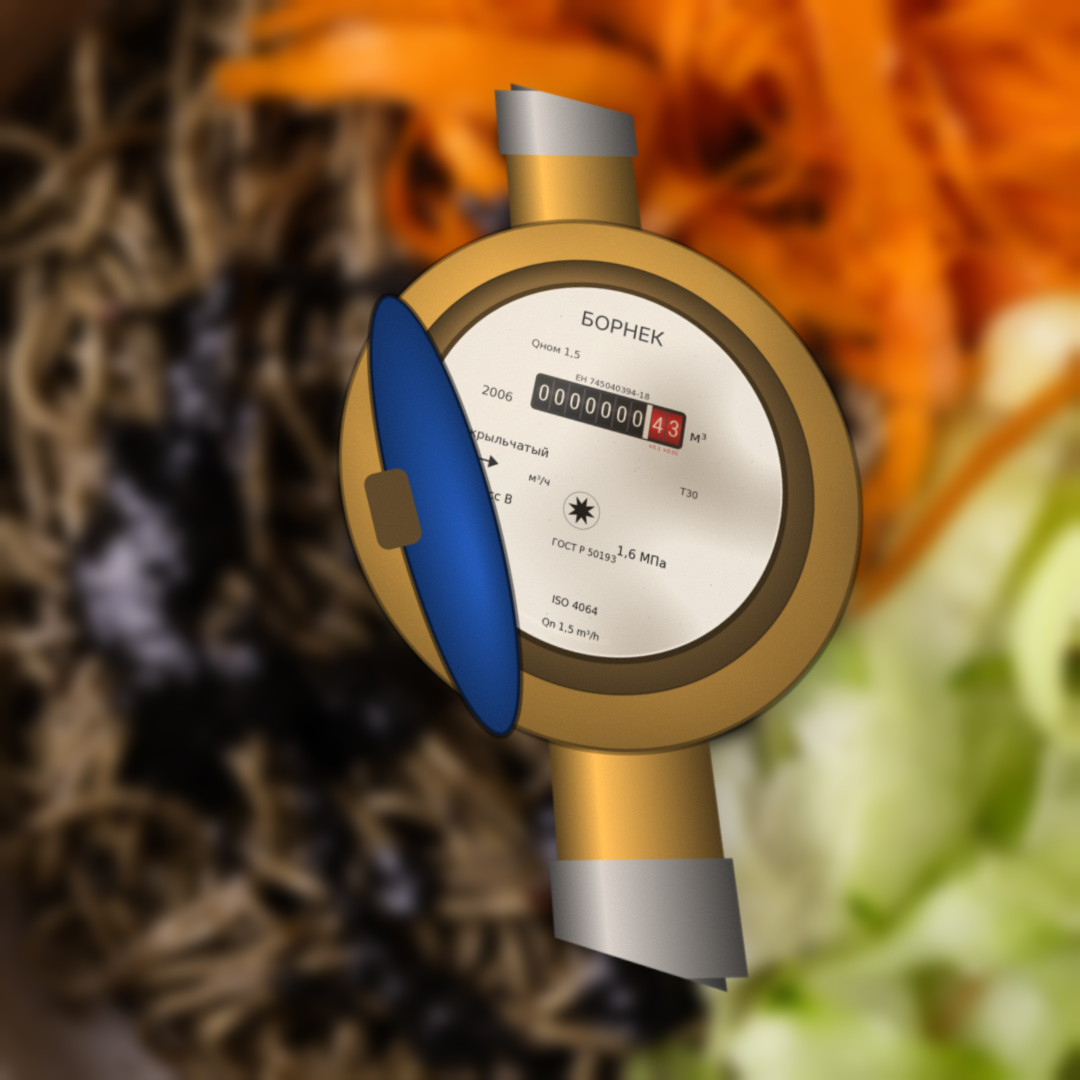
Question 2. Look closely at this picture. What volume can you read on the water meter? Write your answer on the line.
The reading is 0.43 m³
